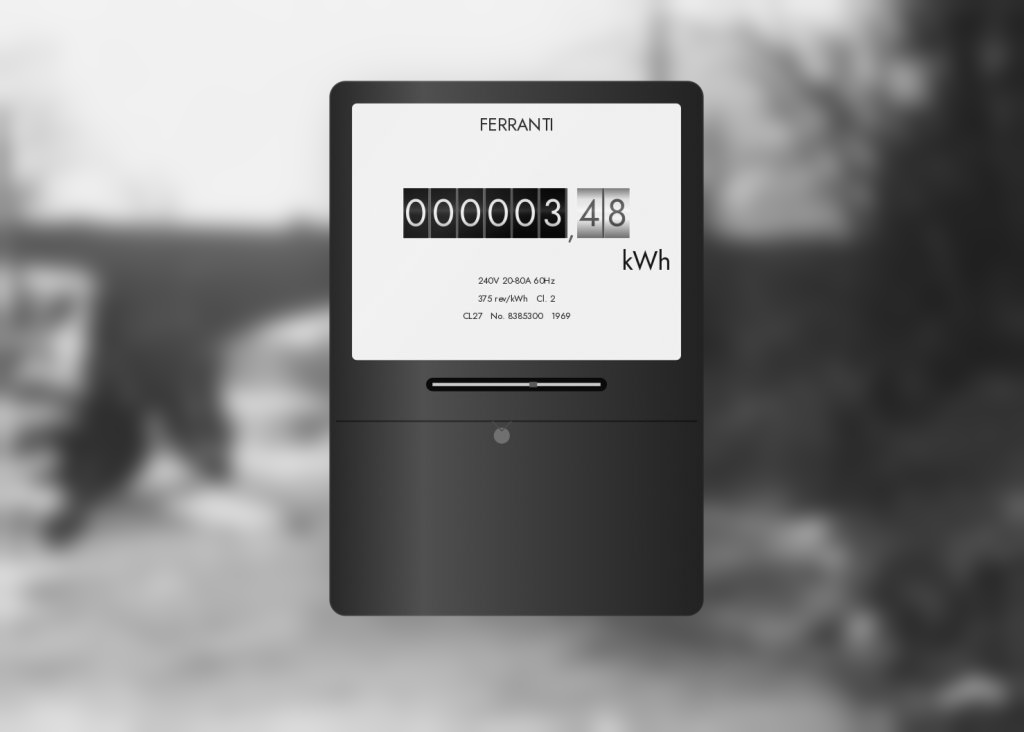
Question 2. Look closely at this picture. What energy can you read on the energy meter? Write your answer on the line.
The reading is 3.48 kWh
